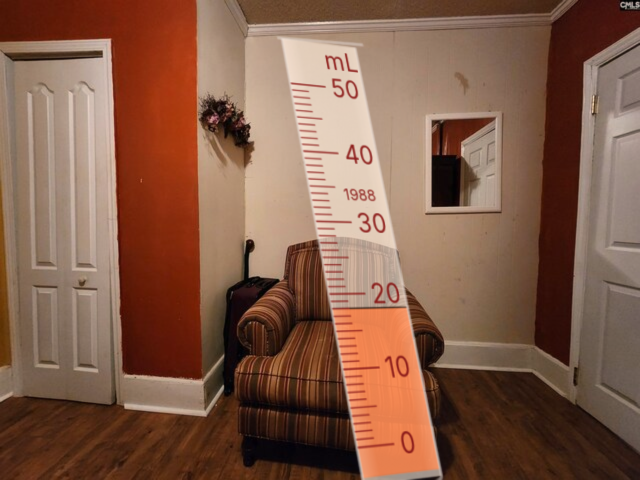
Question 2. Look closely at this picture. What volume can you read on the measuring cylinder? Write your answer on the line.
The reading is 18 mL
